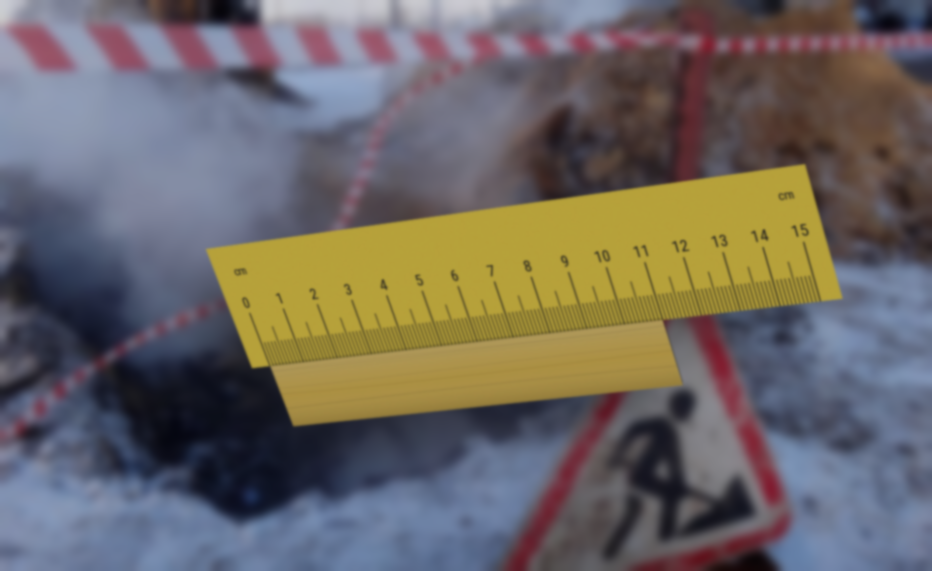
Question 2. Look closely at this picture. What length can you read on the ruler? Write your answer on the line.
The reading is 11 cm
